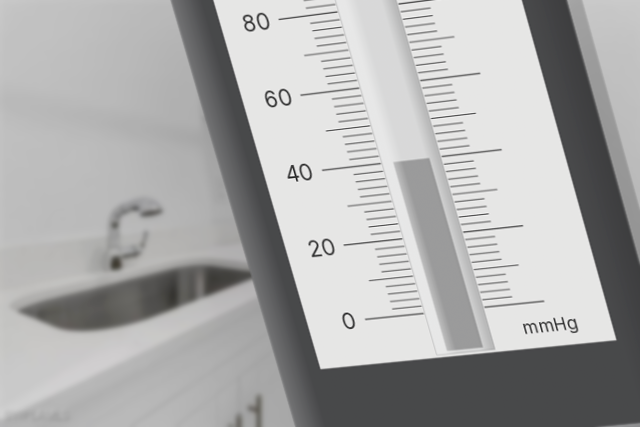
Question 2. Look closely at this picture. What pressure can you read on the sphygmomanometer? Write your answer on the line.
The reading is 40 mmHg
